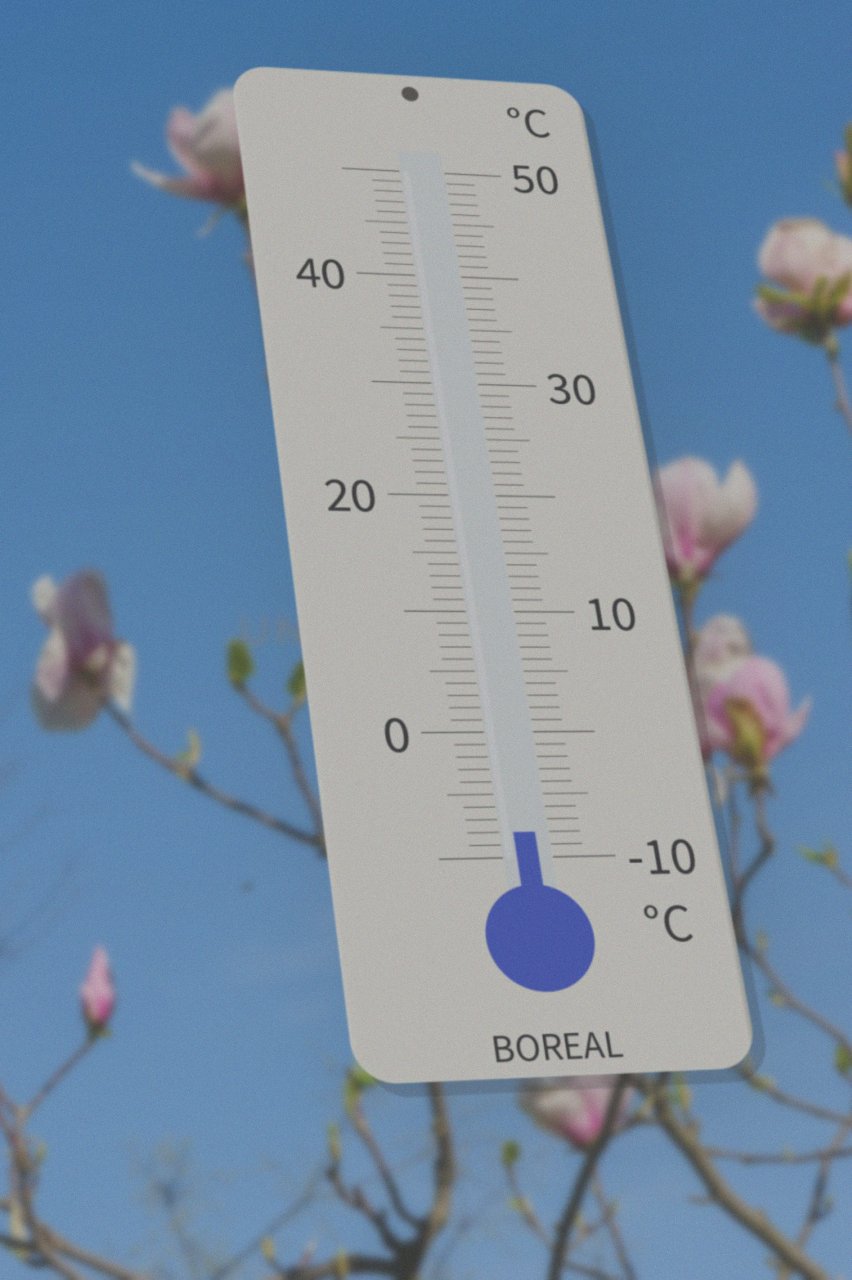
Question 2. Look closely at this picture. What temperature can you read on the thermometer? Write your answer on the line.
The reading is -8 °C
